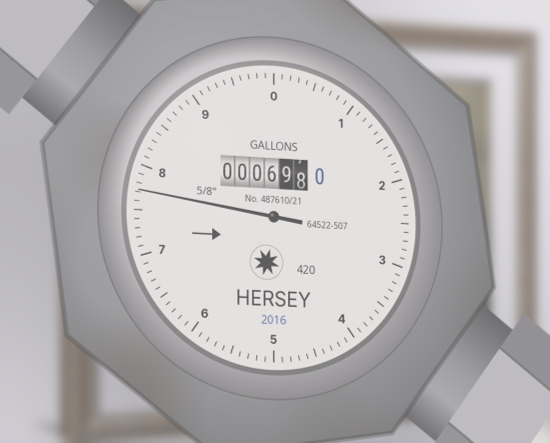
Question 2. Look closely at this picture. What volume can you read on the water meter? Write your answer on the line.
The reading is 6977.7 gal
